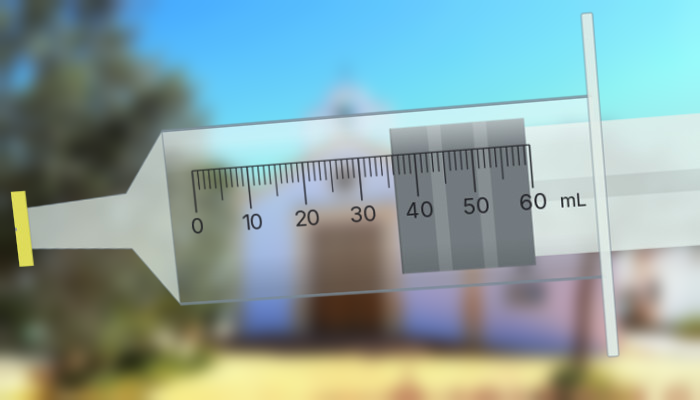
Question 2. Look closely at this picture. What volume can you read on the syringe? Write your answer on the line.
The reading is 36 mL
